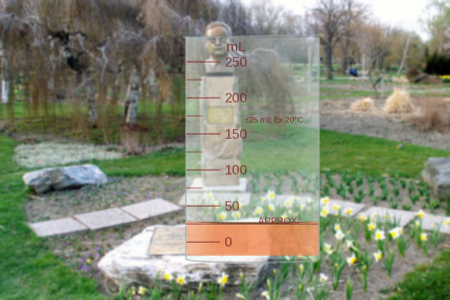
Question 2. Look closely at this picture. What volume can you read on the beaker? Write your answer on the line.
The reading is 25 mL
